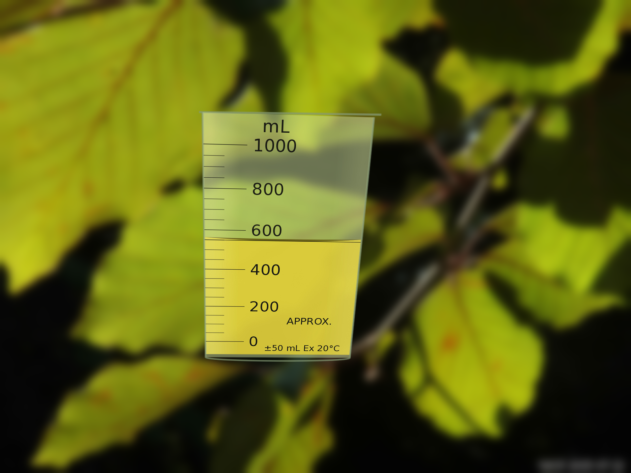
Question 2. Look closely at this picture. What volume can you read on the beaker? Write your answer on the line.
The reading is 550 mL
